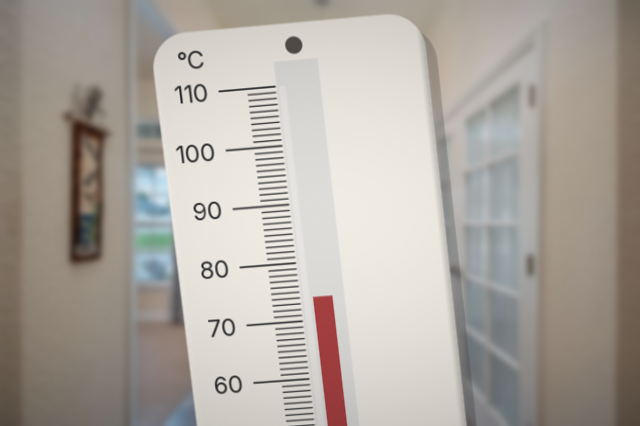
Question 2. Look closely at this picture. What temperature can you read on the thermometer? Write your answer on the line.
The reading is 74 °C
